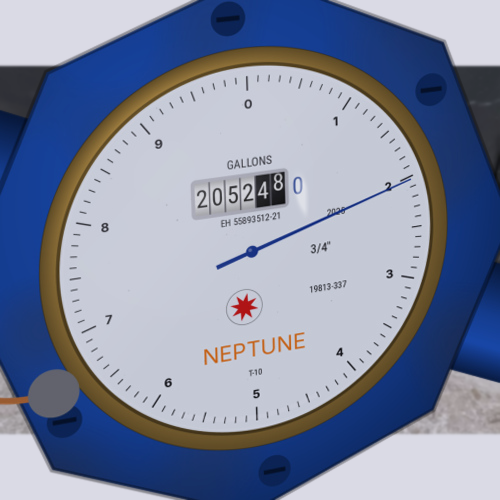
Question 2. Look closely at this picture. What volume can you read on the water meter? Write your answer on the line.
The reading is 2052482.0 gal
